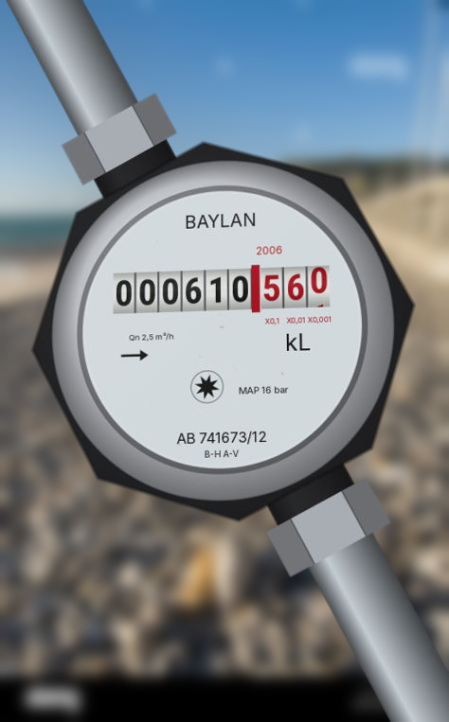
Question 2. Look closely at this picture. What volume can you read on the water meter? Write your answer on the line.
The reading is 610.560 kL
